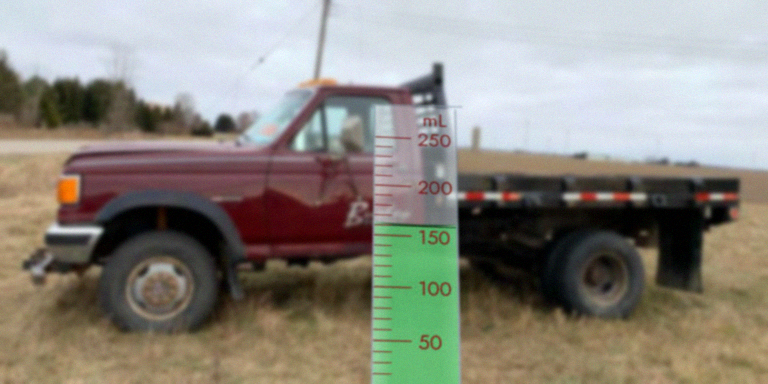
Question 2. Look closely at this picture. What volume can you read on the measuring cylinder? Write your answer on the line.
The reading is 160 mL
